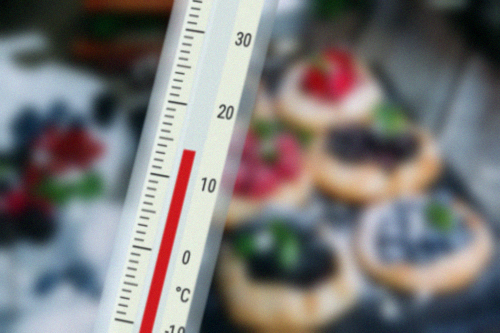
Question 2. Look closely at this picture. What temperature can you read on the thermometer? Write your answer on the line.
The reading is 14 °C
